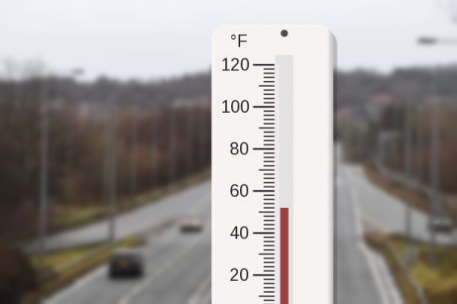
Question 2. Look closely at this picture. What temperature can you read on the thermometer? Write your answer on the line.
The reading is 52 °F
